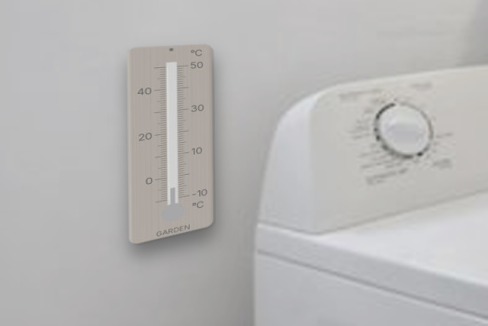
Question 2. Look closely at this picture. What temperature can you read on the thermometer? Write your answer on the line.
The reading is -5 °C
